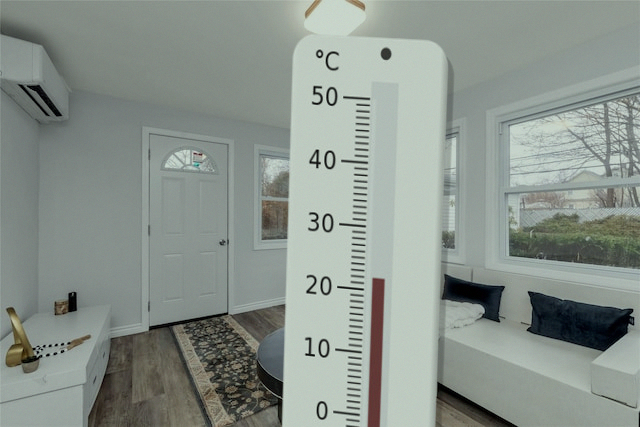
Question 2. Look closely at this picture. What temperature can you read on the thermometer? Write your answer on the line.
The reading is 22 °C
